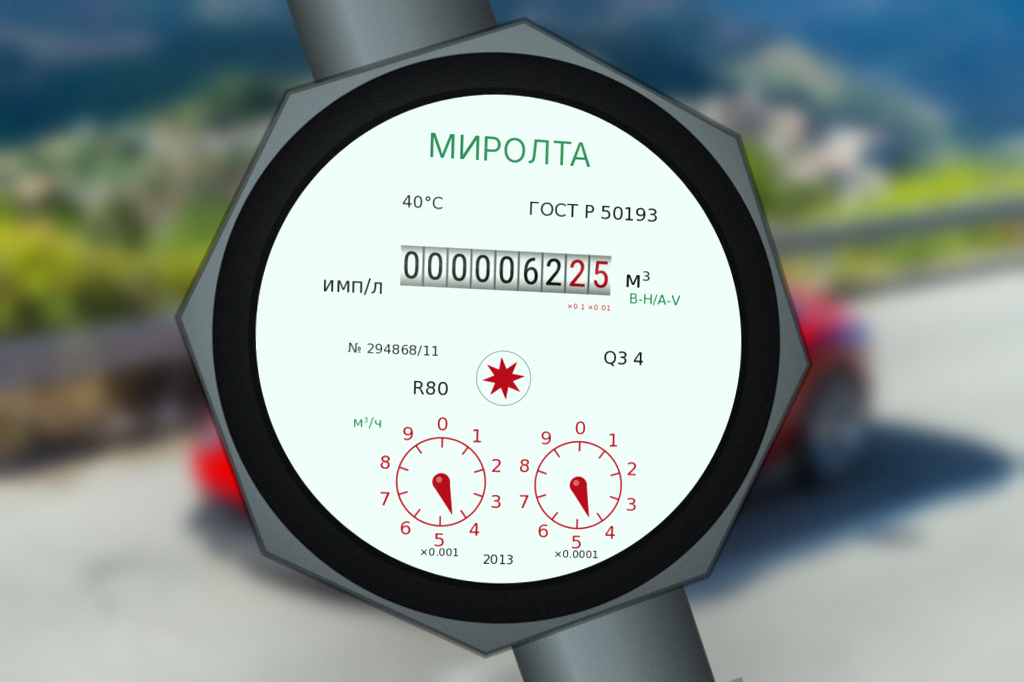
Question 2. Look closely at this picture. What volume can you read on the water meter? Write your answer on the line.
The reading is 62.2544 m³
